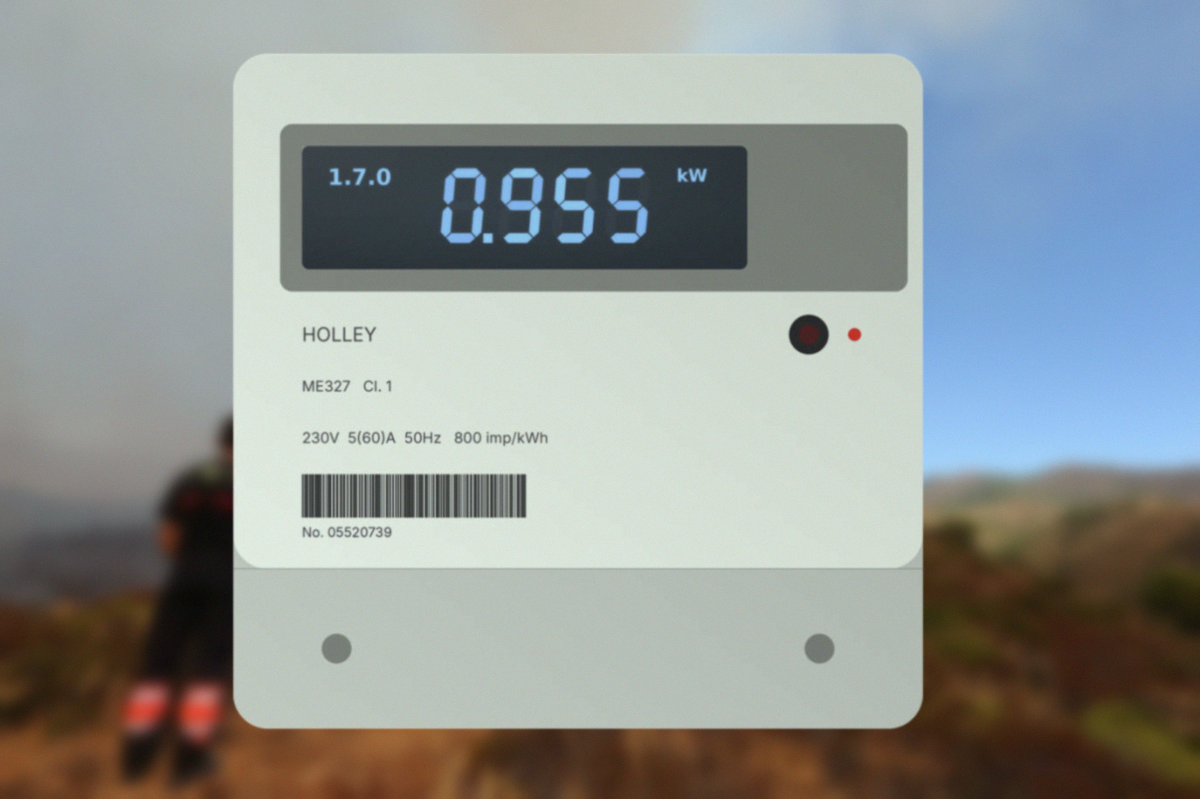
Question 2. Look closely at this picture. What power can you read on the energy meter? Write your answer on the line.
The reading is 0.955 kW
